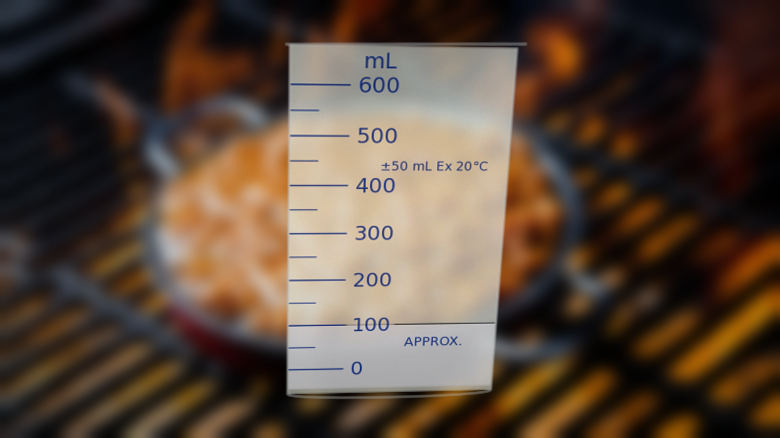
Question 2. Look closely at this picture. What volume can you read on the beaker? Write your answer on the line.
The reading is 100 mL
